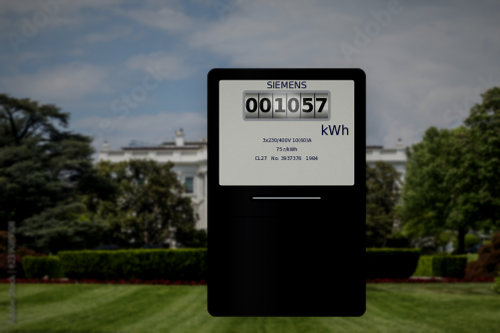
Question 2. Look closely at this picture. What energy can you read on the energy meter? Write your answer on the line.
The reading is 1057 kWh
